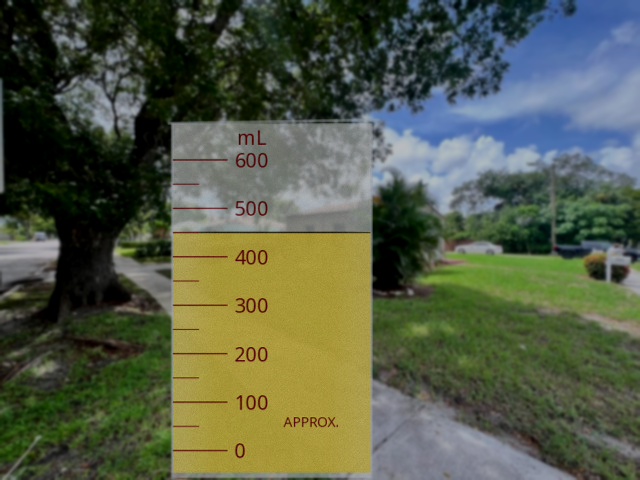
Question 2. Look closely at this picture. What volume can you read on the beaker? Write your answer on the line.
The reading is 450 mL
